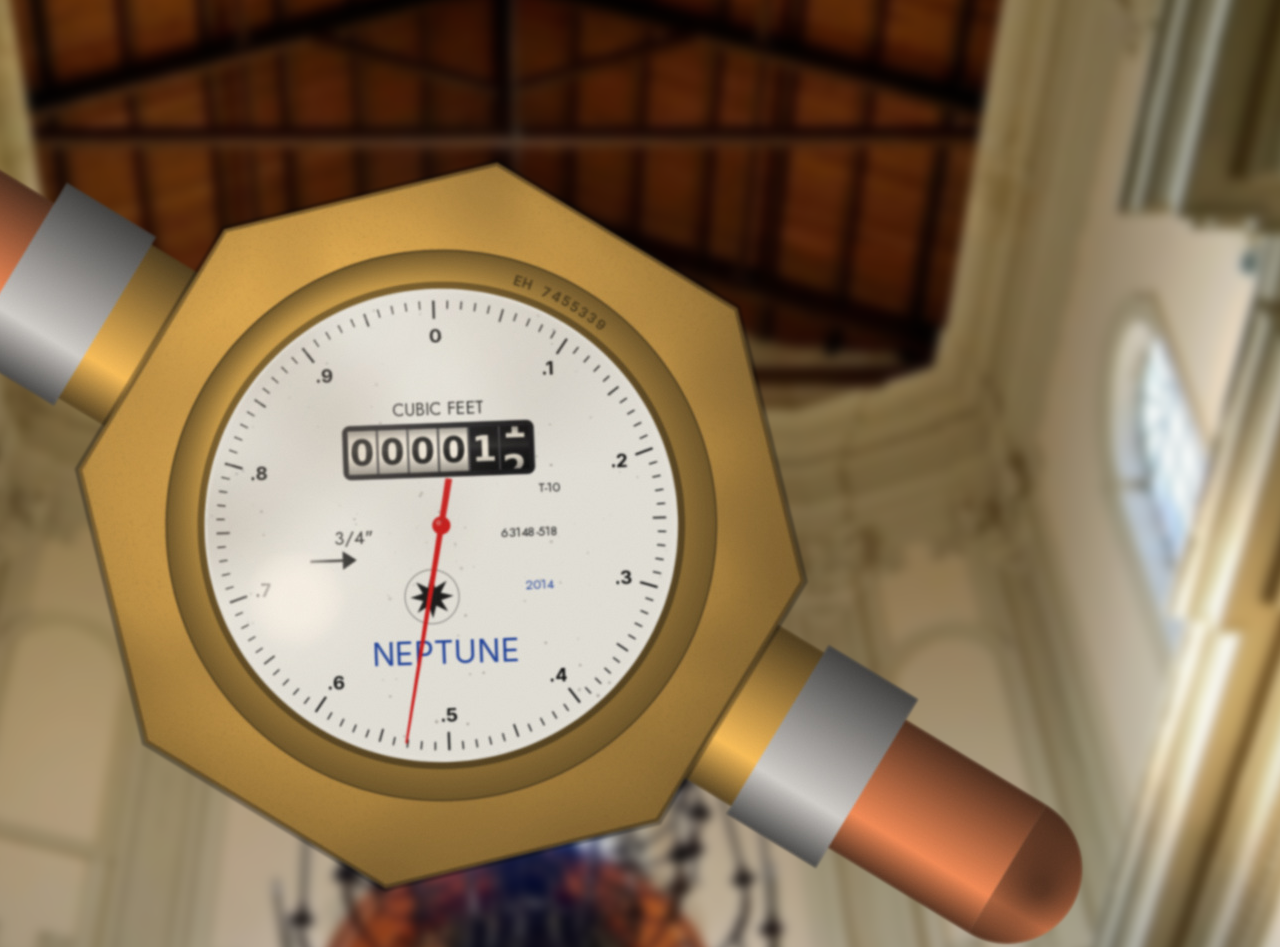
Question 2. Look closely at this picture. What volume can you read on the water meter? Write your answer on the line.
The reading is 11.53 ft³
